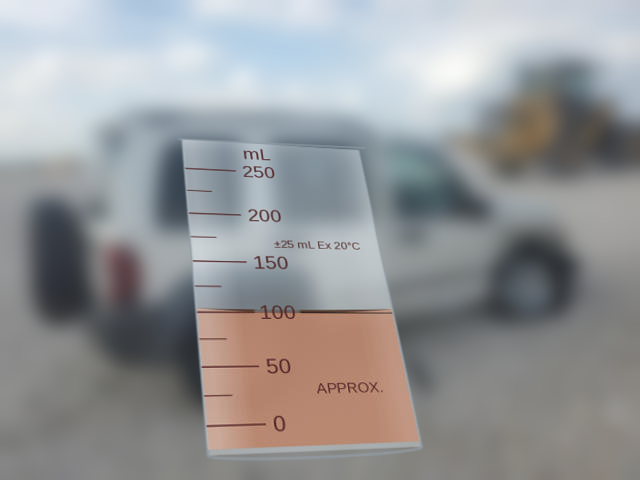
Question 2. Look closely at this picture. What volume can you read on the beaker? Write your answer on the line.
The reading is 100 mL
